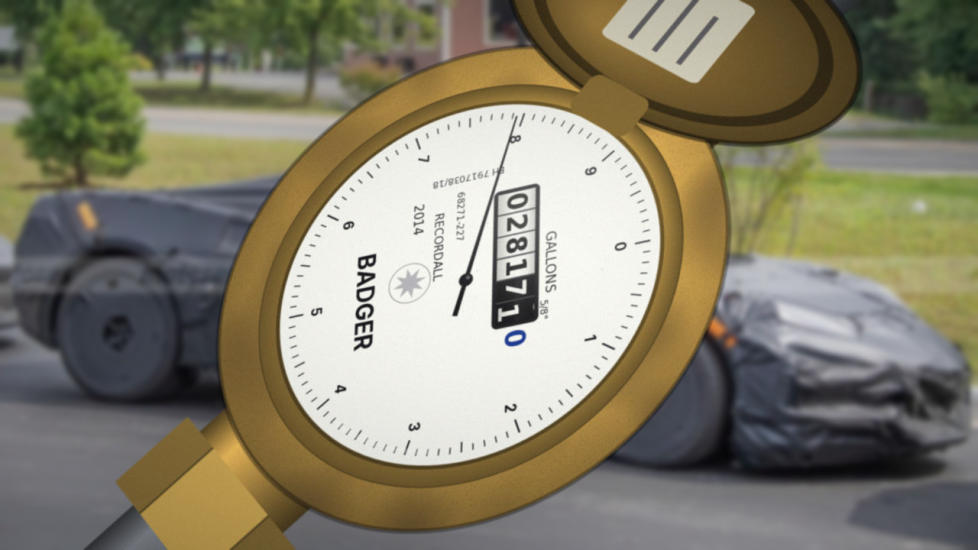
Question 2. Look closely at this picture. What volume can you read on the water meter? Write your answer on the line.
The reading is 281707.9 gal
